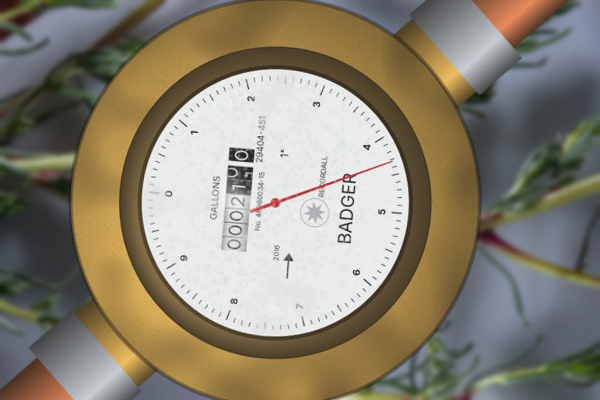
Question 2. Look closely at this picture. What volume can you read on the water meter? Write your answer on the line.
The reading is 2104.3 gal
